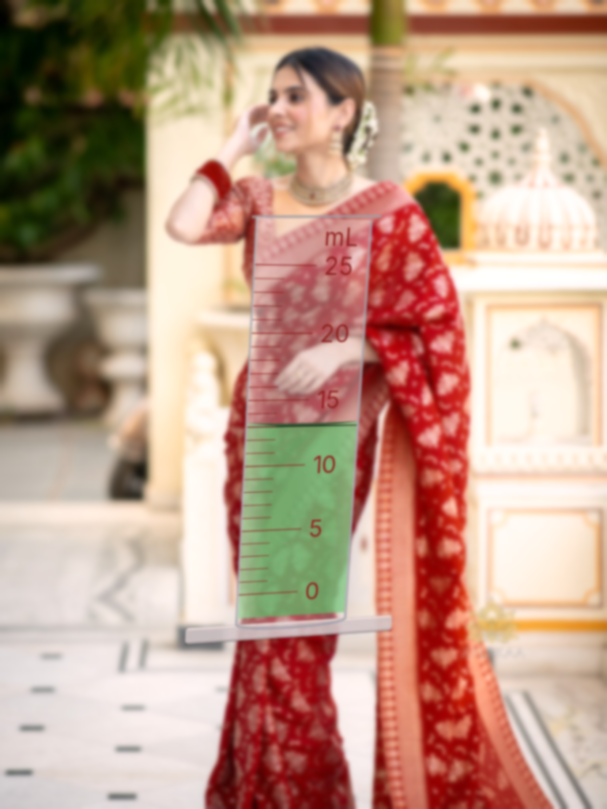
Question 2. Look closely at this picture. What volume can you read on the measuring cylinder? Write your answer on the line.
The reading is 13 mL
